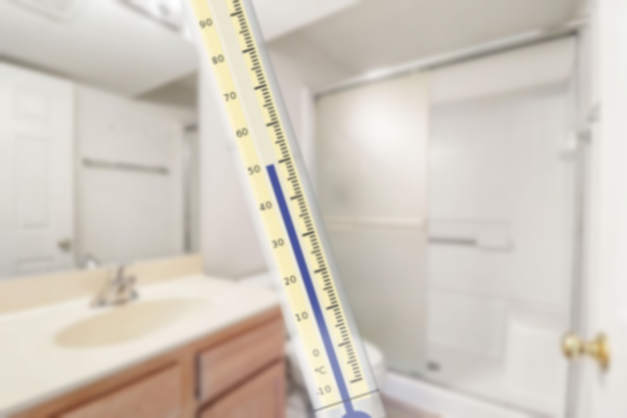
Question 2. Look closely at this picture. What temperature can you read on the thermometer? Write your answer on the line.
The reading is 50 °C
